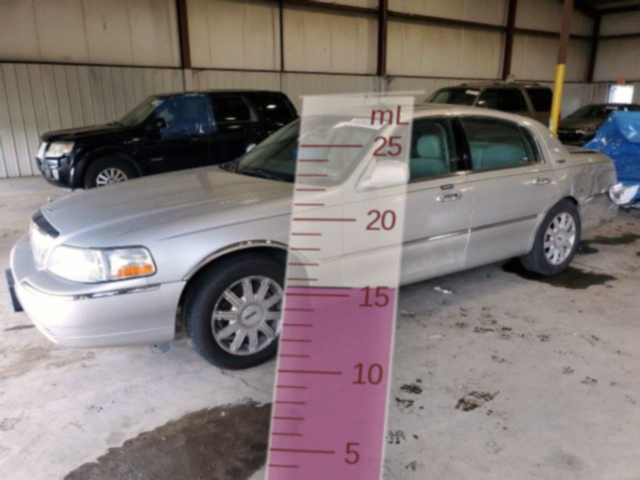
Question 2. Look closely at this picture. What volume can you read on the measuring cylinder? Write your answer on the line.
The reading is 15.5 mL
